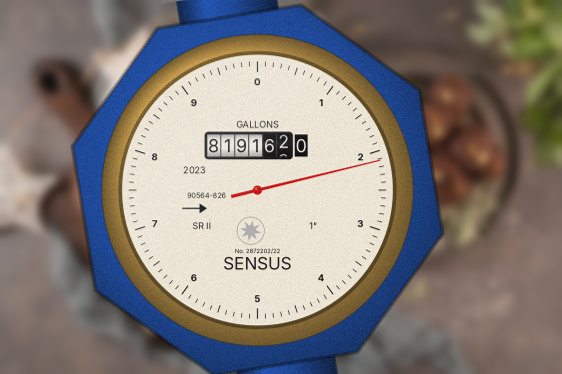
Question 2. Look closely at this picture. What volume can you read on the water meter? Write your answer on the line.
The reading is 8191622.1 gal
